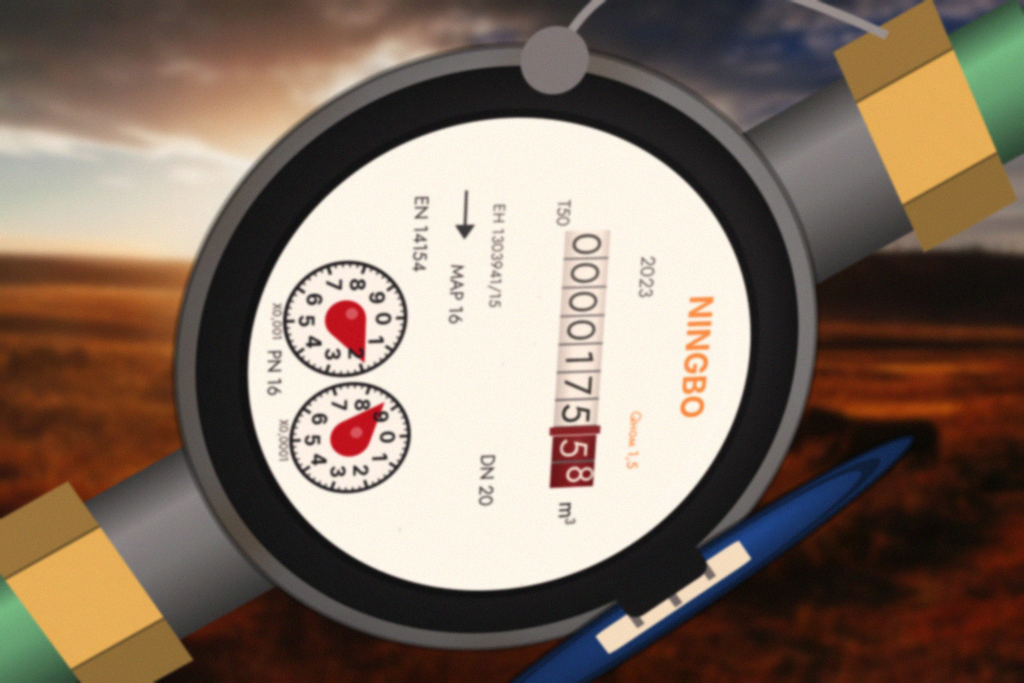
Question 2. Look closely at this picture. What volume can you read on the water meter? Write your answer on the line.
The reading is 175.5818 m³
